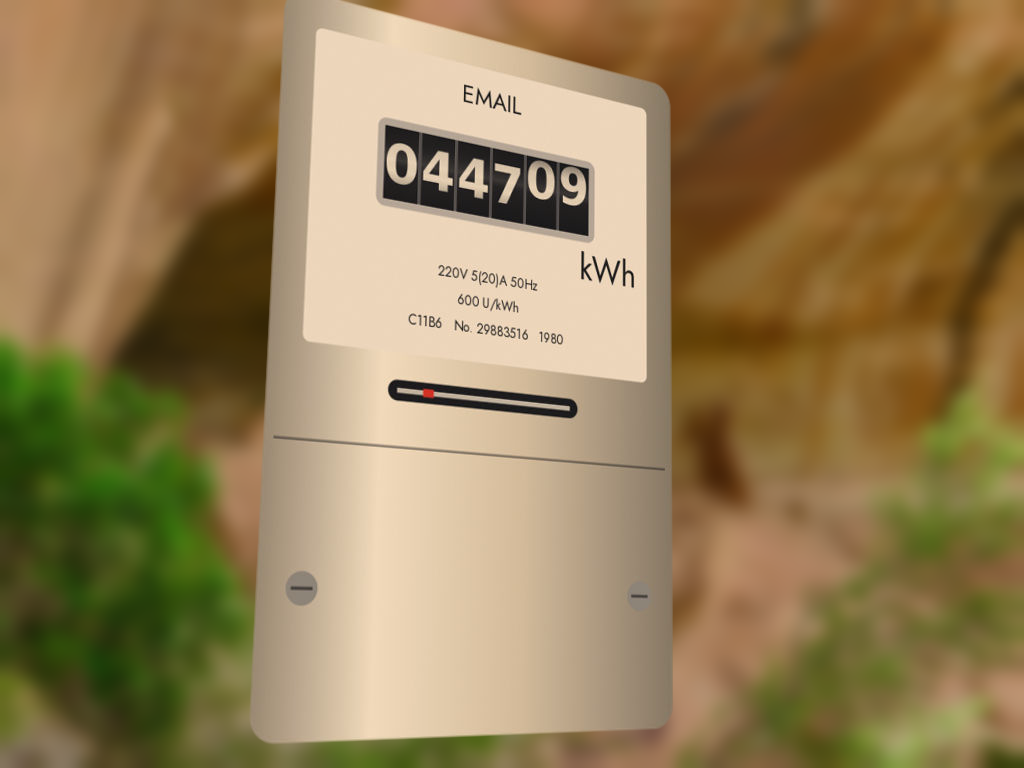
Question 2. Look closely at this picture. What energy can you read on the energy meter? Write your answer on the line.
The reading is 44709 kWh
